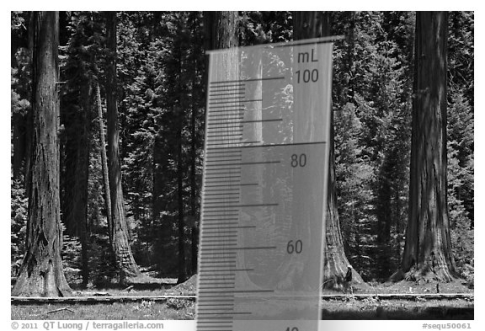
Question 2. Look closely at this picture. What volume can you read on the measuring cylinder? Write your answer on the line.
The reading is 84 mL
